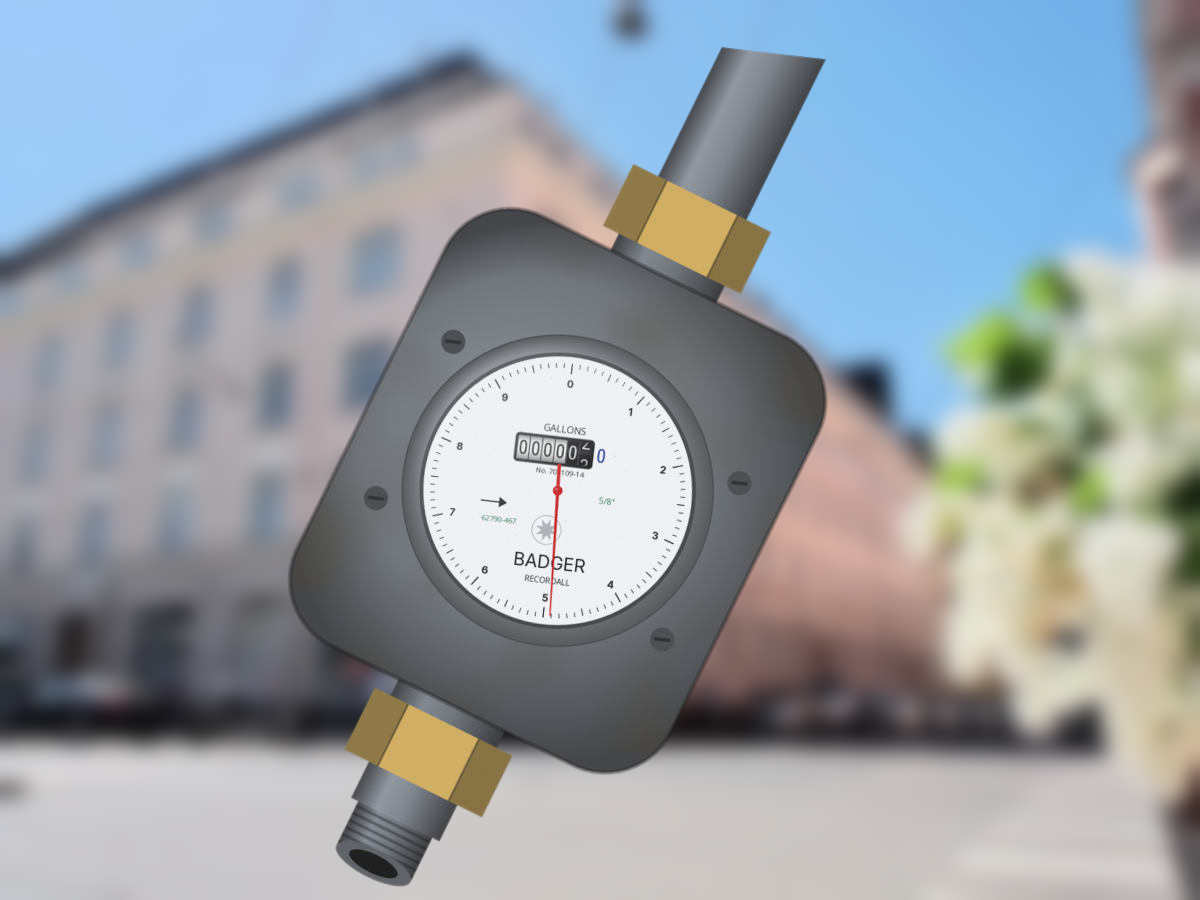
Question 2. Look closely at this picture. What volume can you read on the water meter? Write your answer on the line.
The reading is 24.9 gal
